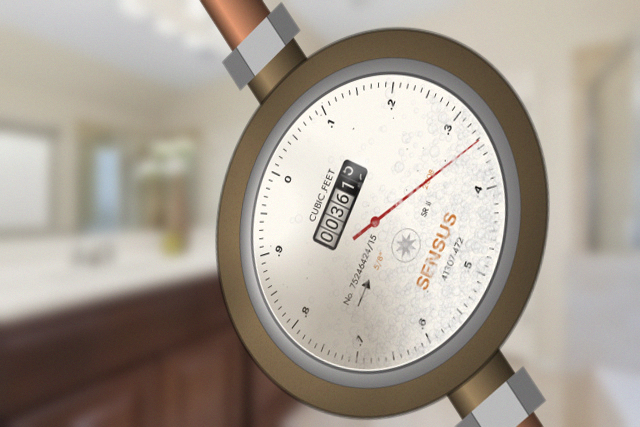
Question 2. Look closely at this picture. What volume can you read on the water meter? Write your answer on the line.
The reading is 3615.34 ft³
